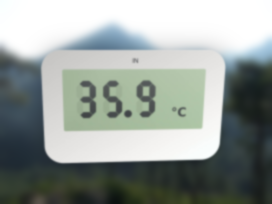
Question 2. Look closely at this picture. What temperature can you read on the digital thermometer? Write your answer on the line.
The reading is 35.9 °C
